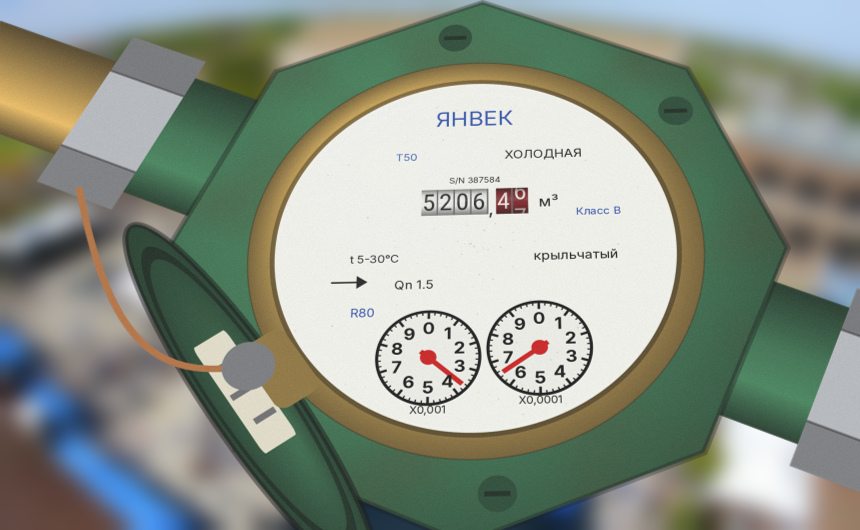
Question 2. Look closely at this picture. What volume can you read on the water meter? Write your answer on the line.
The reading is 5206.4636 m³
